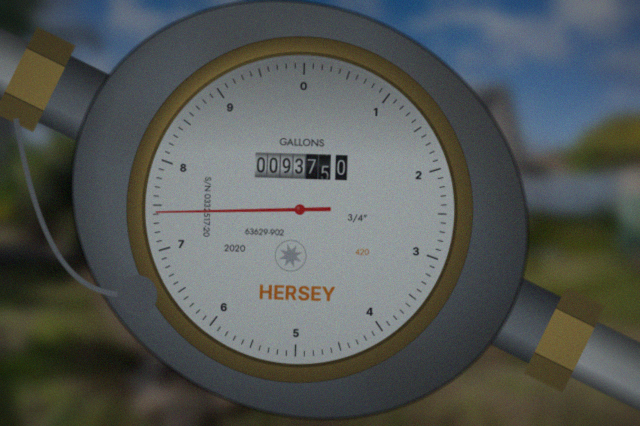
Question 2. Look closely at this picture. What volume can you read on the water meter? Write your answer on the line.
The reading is 93747.4 gal
